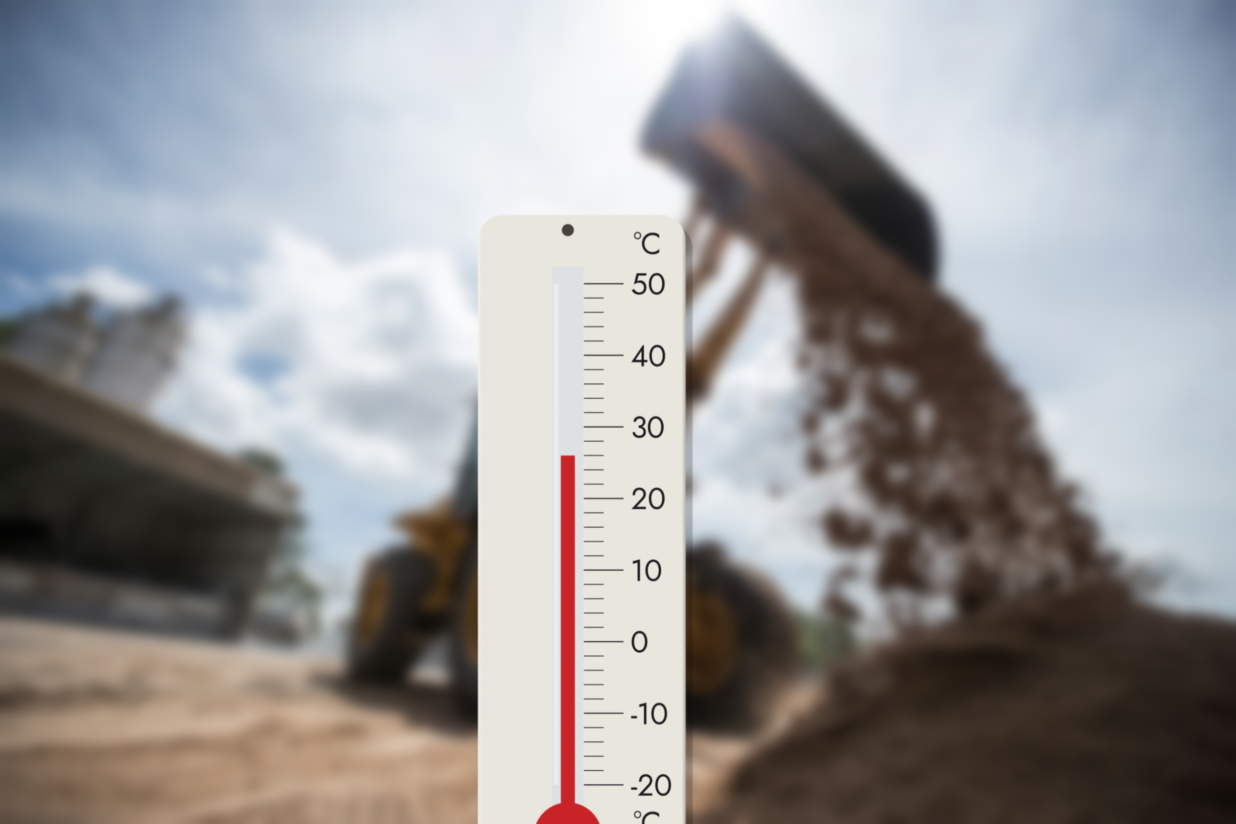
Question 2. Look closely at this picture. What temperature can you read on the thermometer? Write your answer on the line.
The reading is 26 °C
